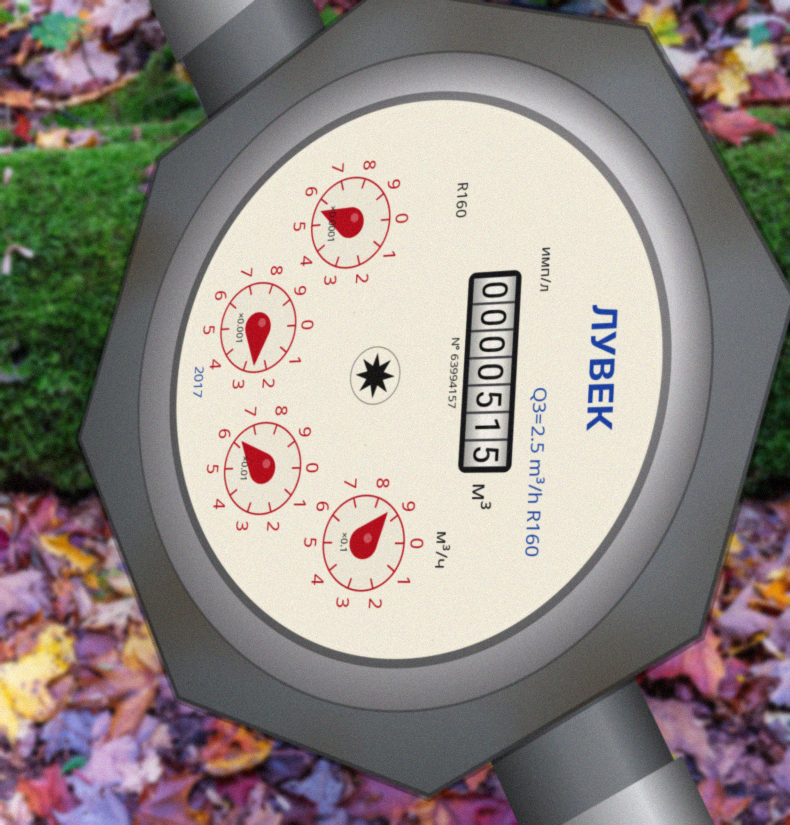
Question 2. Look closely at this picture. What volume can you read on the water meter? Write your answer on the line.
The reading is 515.8625 m³
